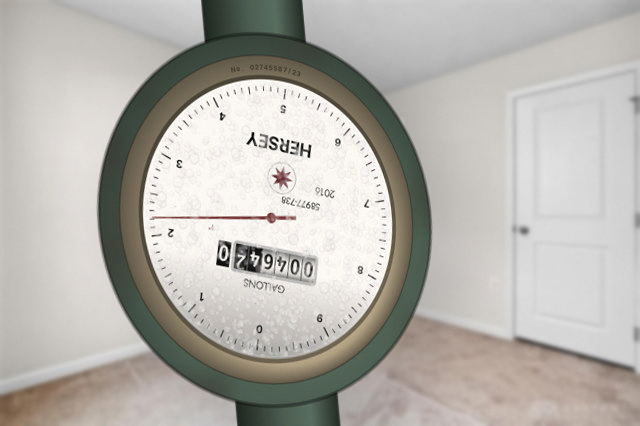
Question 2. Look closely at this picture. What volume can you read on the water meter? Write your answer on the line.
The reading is 46422.2 gal
